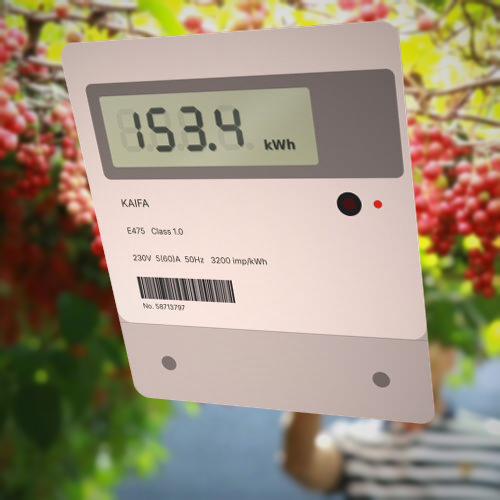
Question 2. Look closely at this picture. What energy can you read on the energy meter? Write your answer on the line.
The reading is 153.4 kWh
